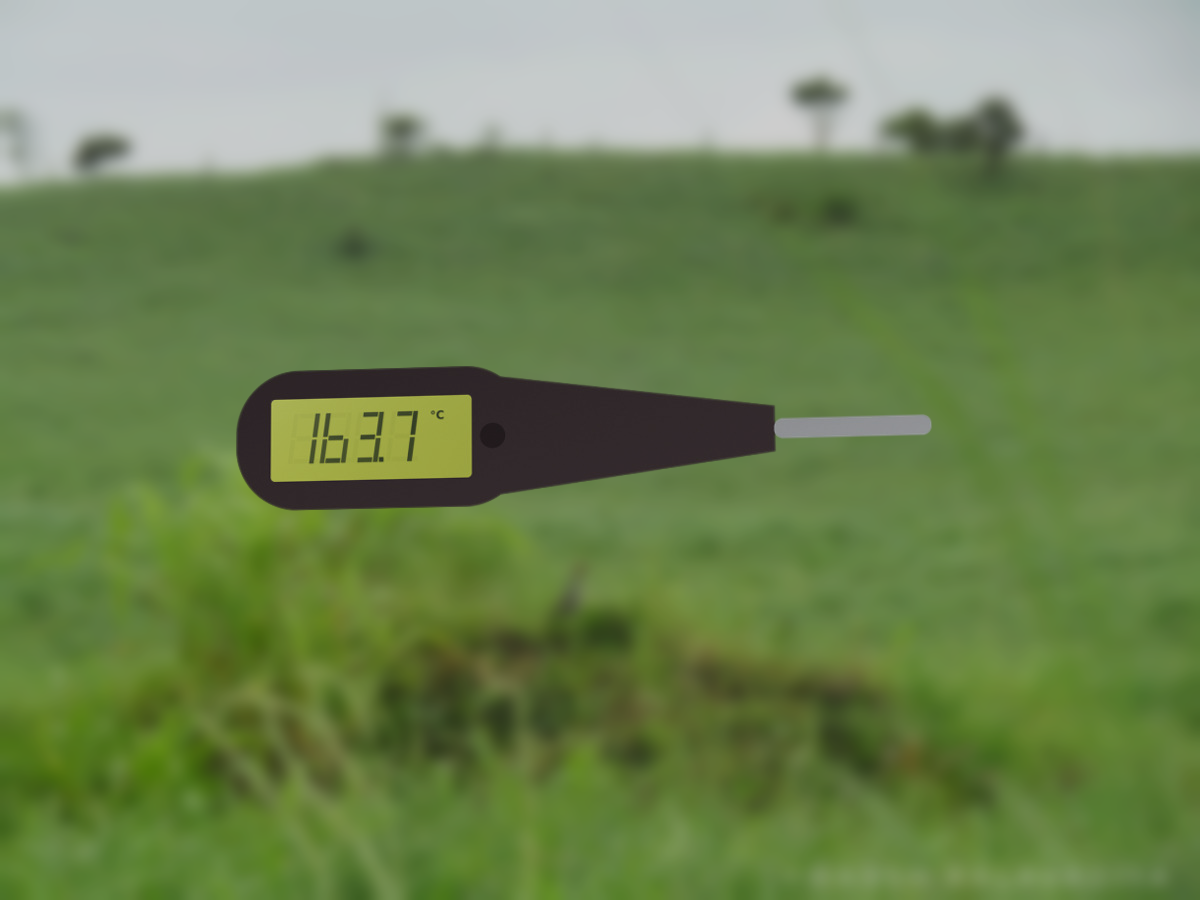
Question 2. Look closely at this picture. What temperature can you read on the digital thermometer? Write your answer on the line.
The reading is 163.7 °C
